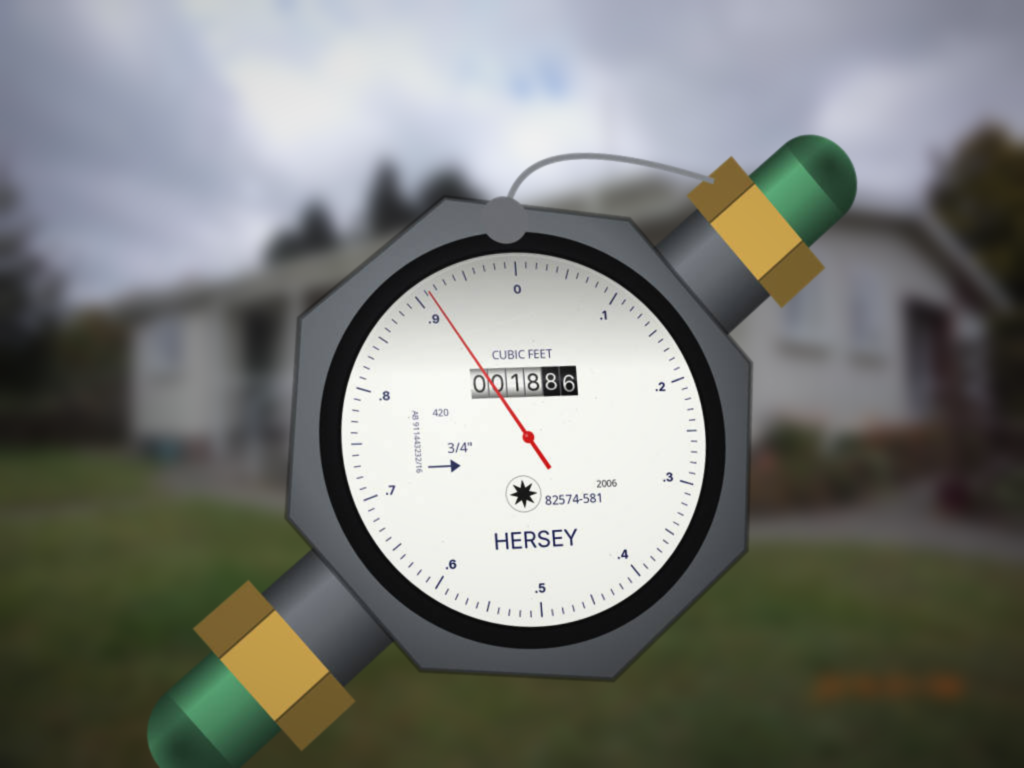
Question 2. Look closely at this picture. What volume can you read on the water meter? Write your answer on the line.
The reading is 1885.91 ft³
